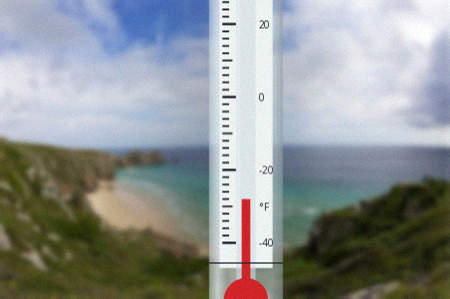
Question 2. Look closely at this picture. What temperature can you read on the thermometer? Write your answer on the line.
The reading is -28 °F
